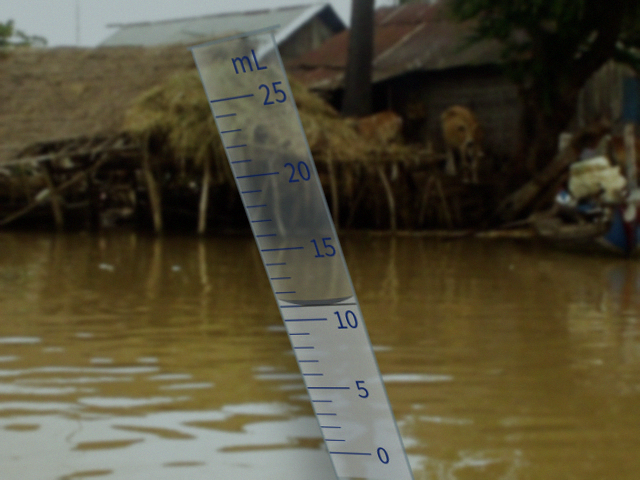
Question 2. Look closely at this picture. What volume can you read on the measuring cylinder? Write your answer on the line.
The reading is 11 mL
